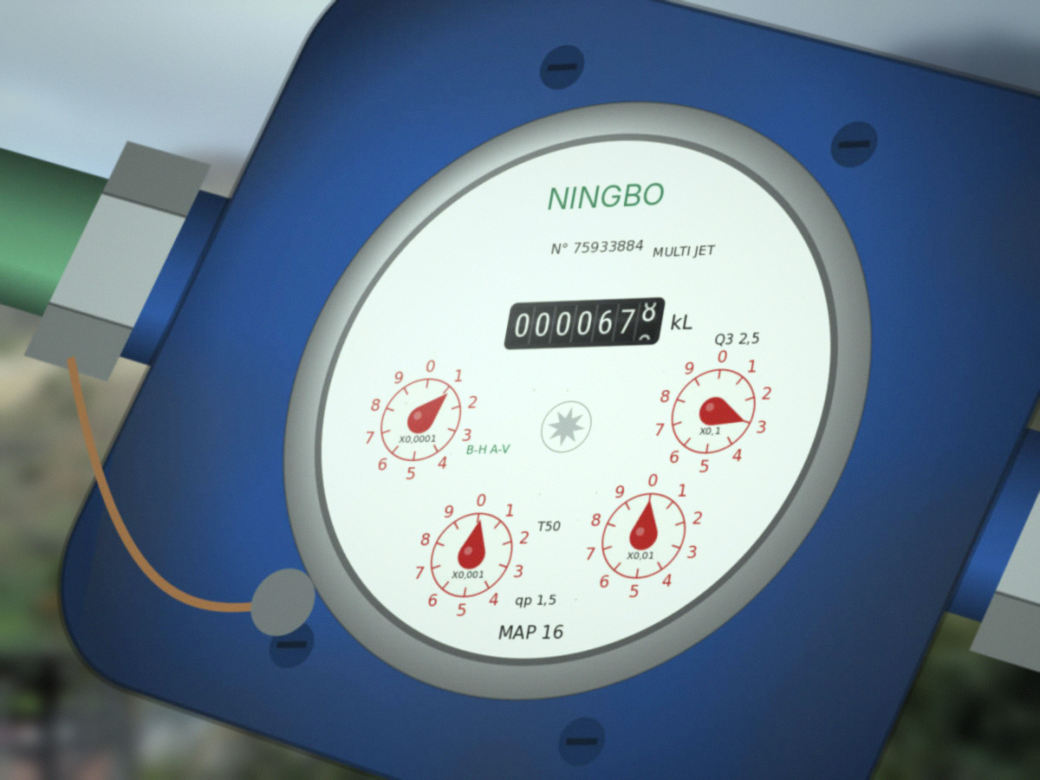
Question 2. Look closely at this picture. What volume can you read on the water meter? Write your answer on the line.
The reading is 678.3001 kL
